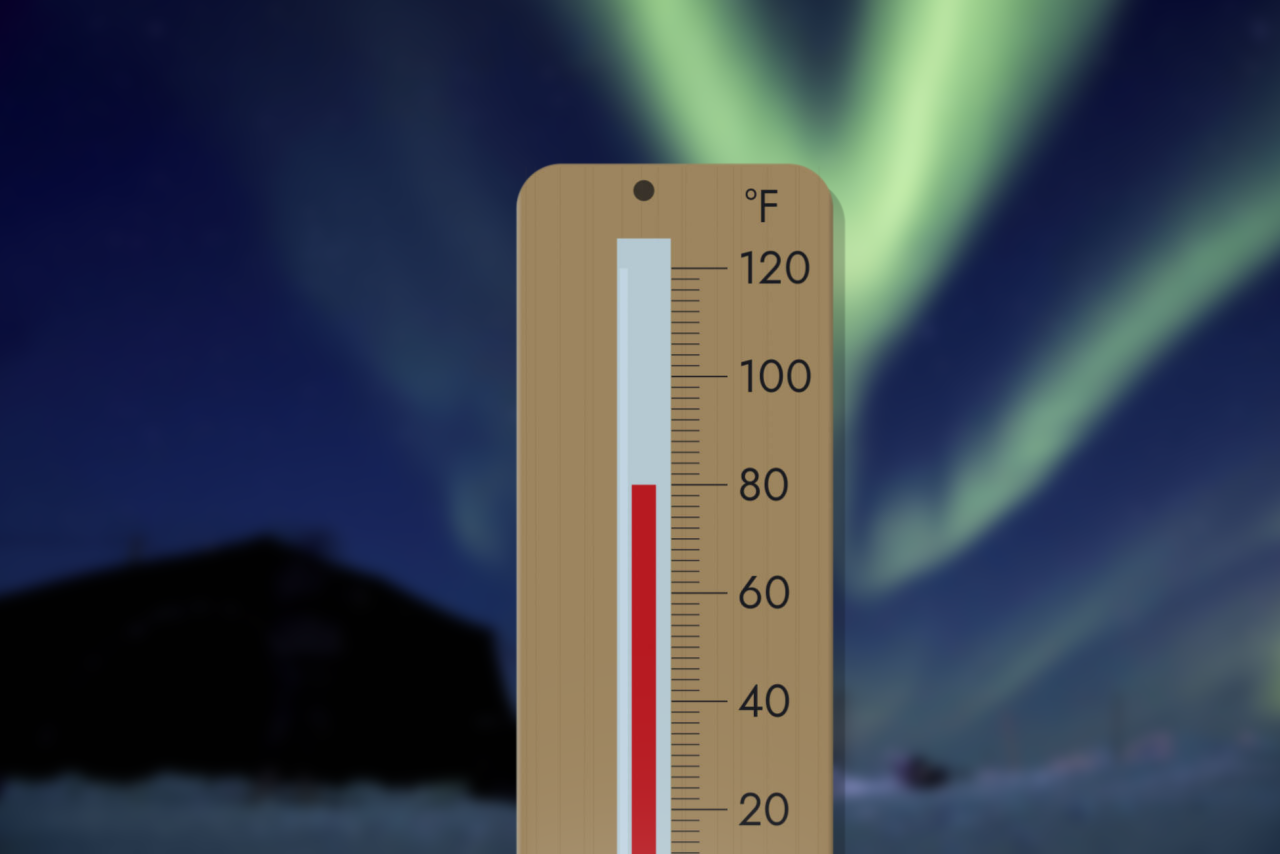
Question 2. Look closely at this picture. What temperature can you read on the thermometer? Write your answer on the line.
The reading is 80 °F
